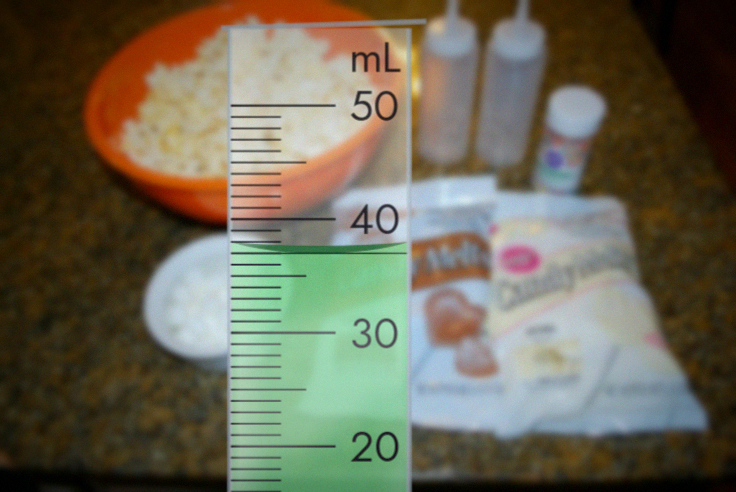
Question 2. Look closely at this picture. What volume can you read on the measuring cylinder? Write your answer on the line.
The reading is 37 mL
